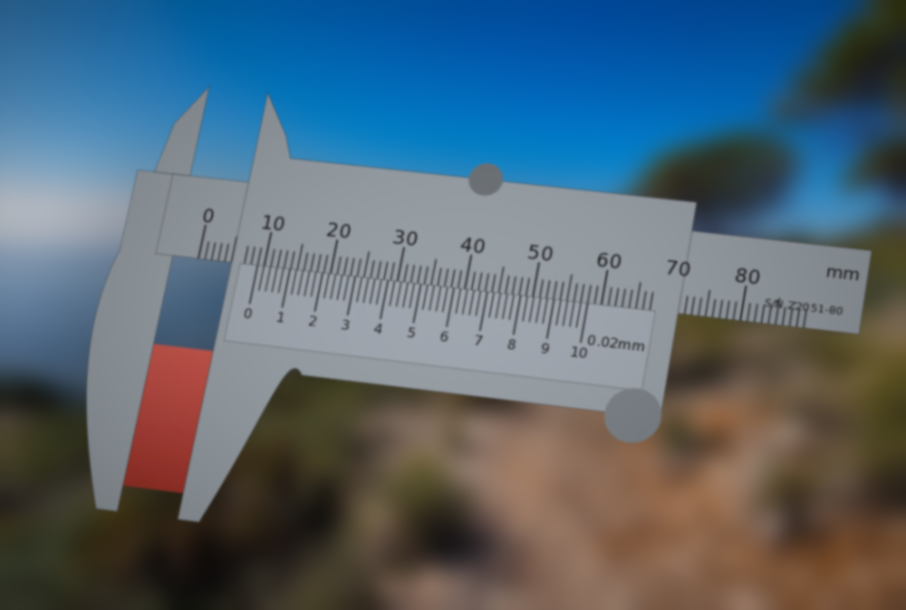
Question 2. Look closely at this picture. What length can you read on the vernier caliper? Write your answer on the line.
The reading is 9.0 mm
